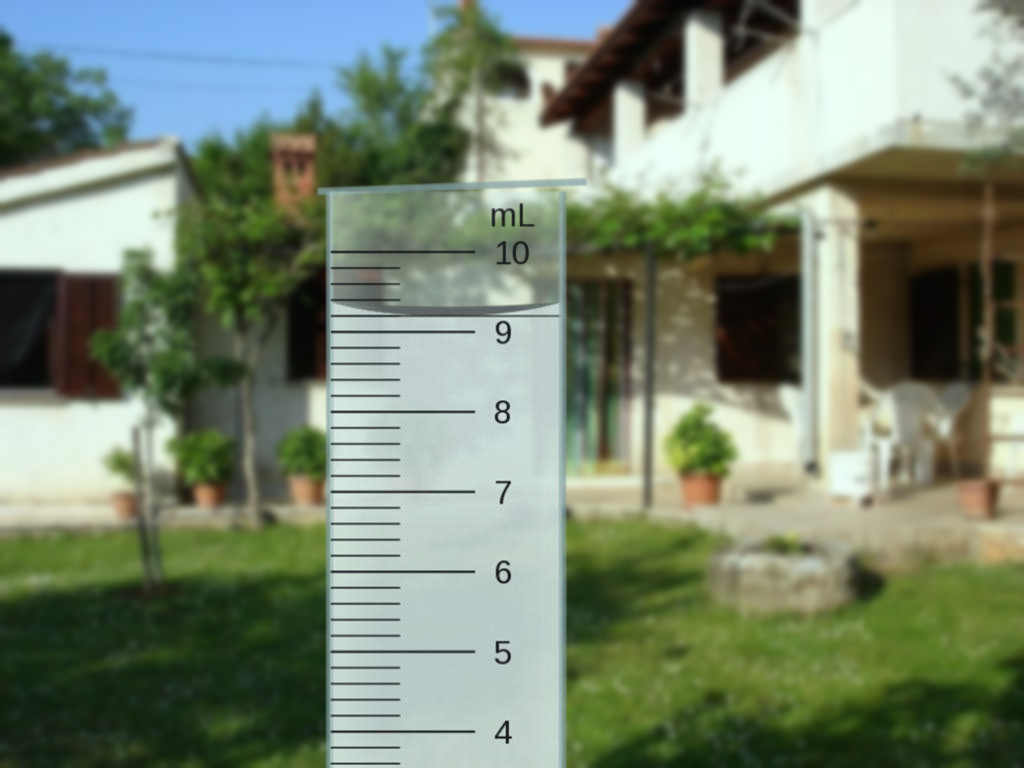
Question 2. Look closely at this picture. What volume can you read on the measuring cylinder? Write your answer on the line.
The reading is 9.2 mL
